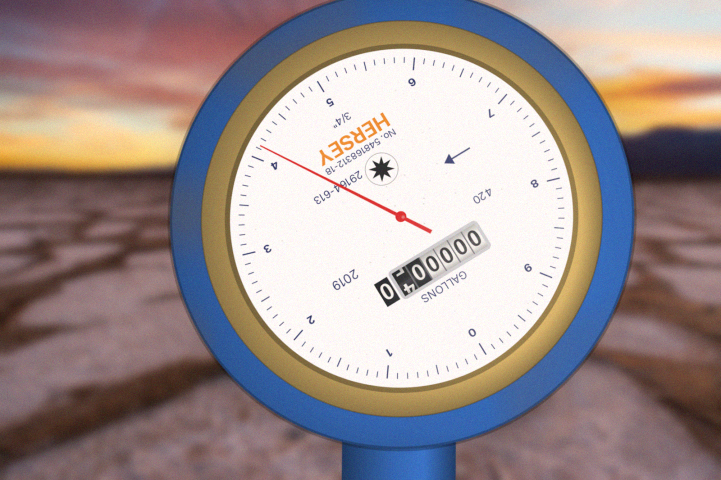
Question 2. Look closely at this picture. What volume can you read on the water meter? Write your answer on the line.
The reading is 44.1 gal
